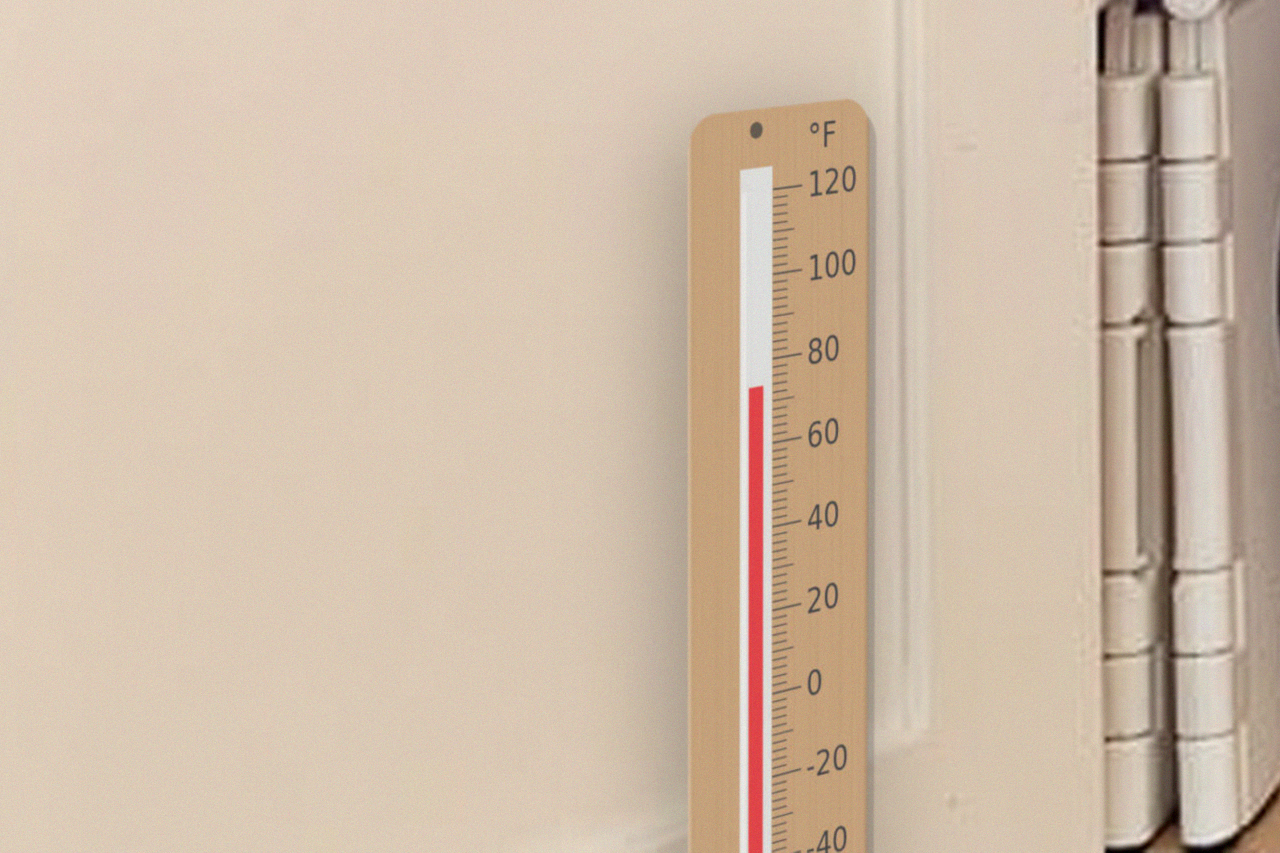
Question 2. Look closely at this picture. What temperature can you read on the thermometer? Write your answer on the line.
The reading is 74 °F
